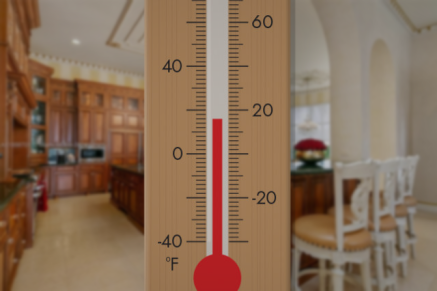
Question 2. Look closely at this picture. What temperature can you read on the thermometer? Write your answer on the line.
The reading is 16 °F
